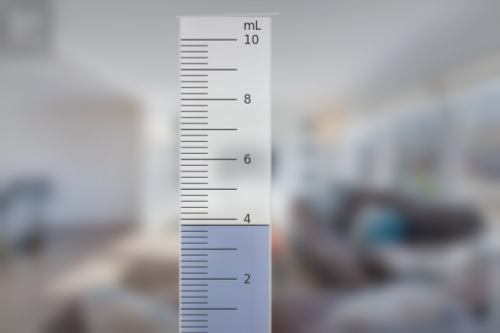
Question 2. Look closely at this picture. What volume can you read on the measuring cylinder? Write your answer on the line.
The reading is 3.8 mL
